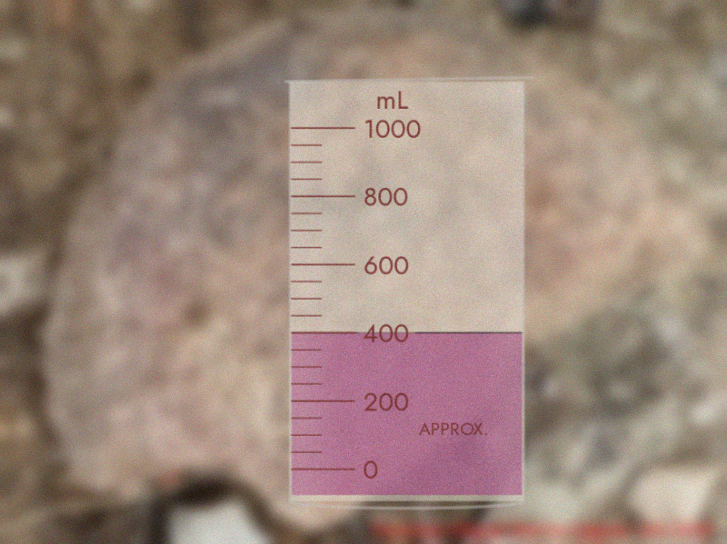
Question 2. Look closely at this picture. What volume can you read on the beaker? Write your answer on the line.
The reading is 400 mL
